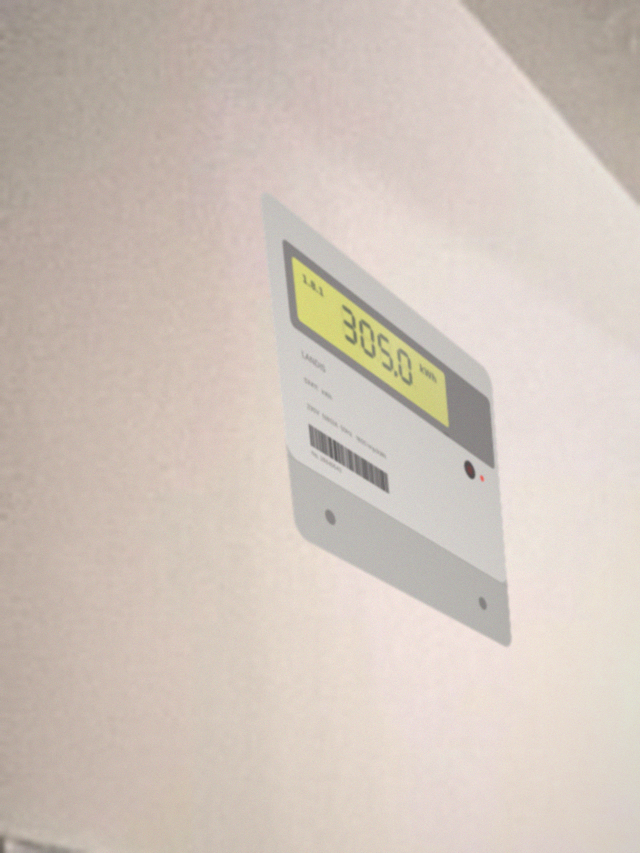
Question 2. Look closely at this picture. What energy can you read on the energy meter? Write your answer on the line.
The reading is 305.0 kWh
